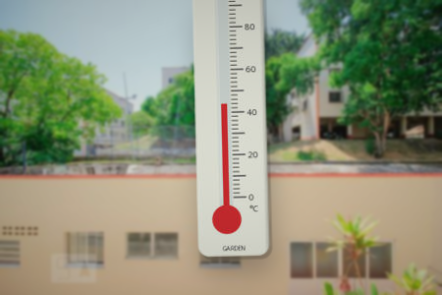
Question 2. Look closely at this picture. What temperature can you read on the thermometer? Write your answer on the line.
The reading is 44 °C
